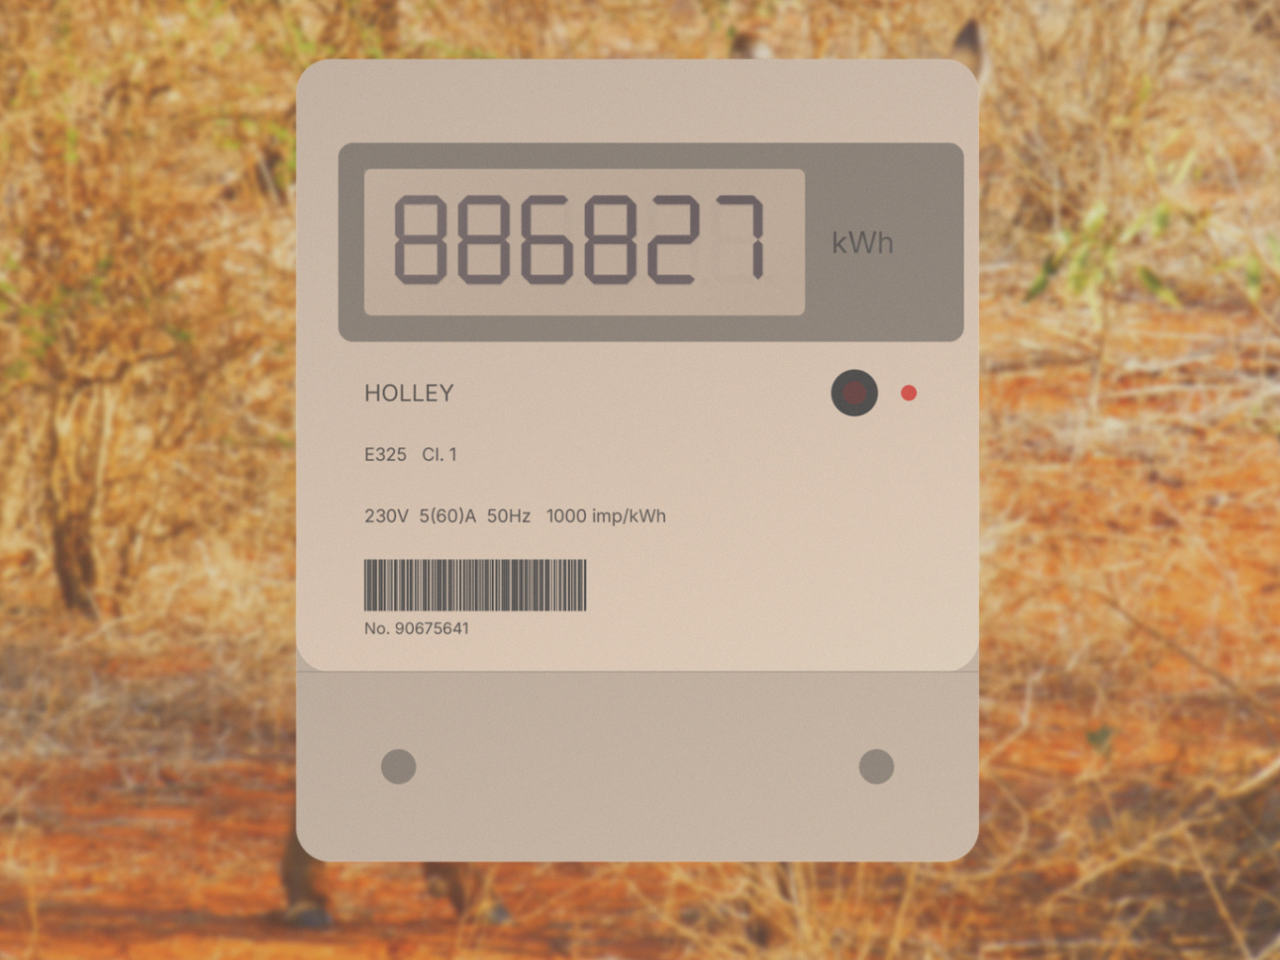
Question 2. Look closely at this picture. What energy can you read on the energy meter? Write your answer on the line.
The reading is 886827 kWh
